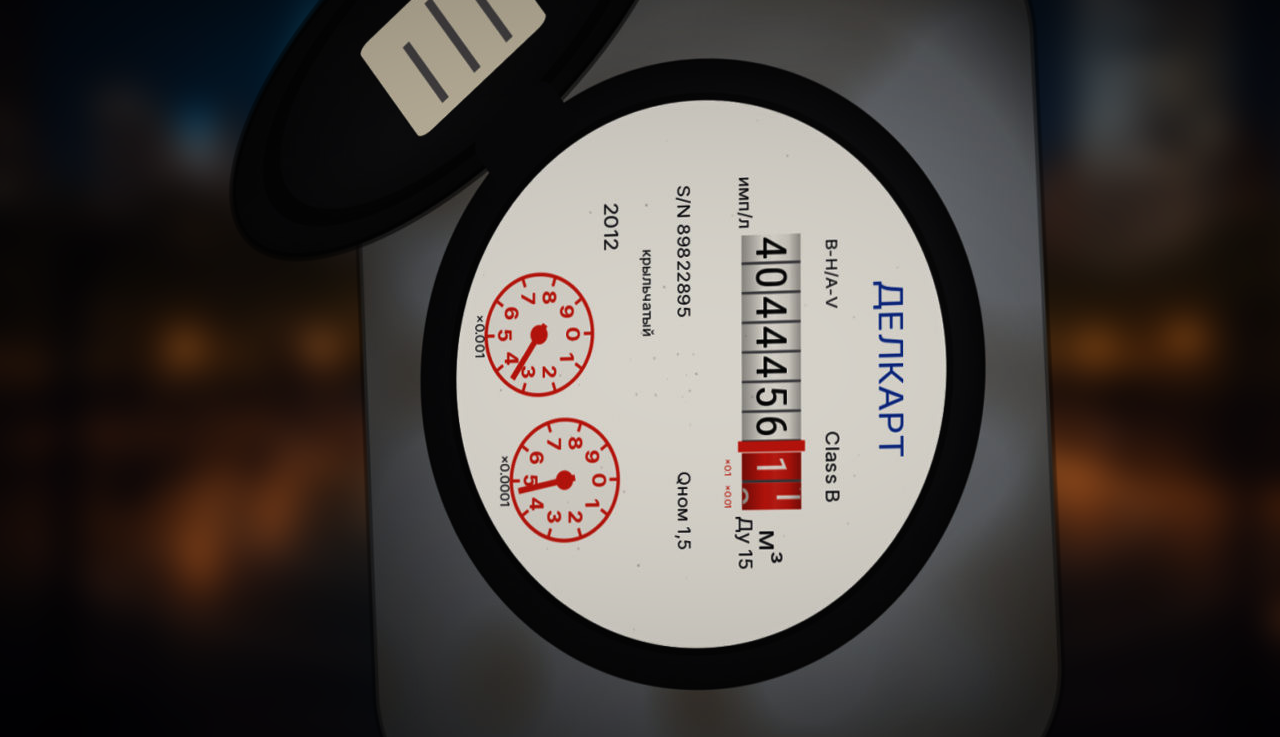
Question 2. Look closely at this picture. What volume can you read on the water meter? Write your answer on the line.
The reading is 4044456.1134 m³
